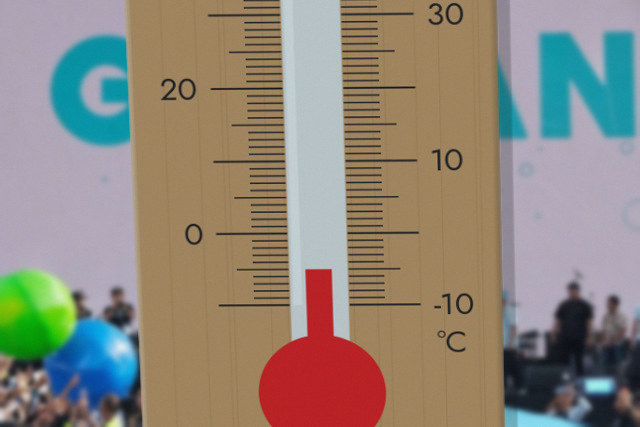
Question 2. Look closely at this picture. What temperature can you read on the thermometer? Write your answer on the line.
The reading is -5 °C
